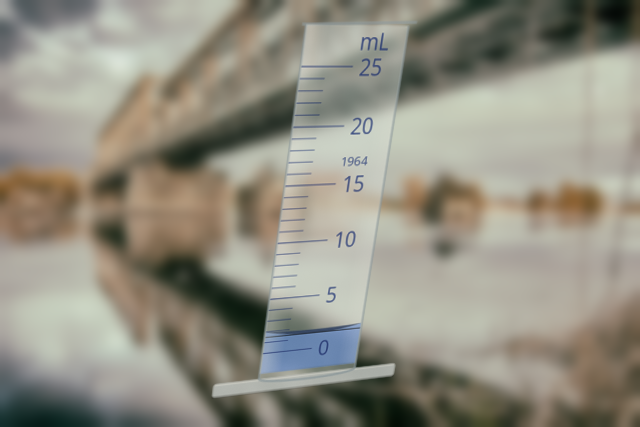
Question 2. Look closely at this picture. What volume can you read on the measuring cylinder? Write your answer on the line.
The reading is 1.5 mL
